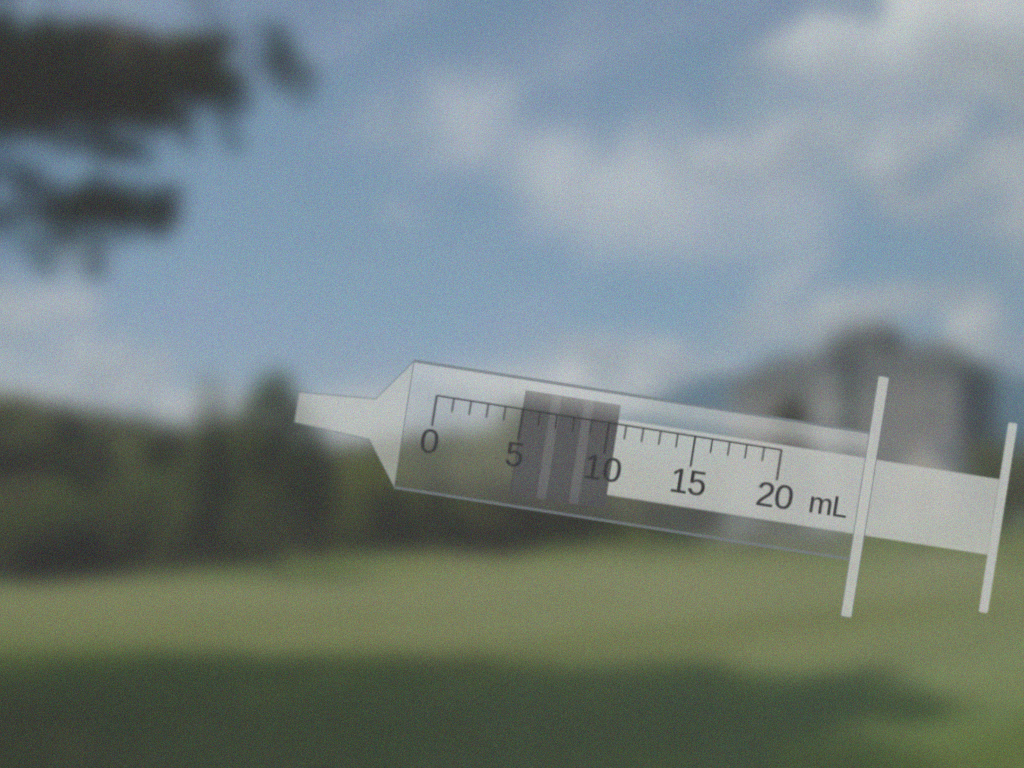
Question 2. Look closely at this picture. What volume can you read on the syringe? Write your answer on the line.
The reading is 5 mL
